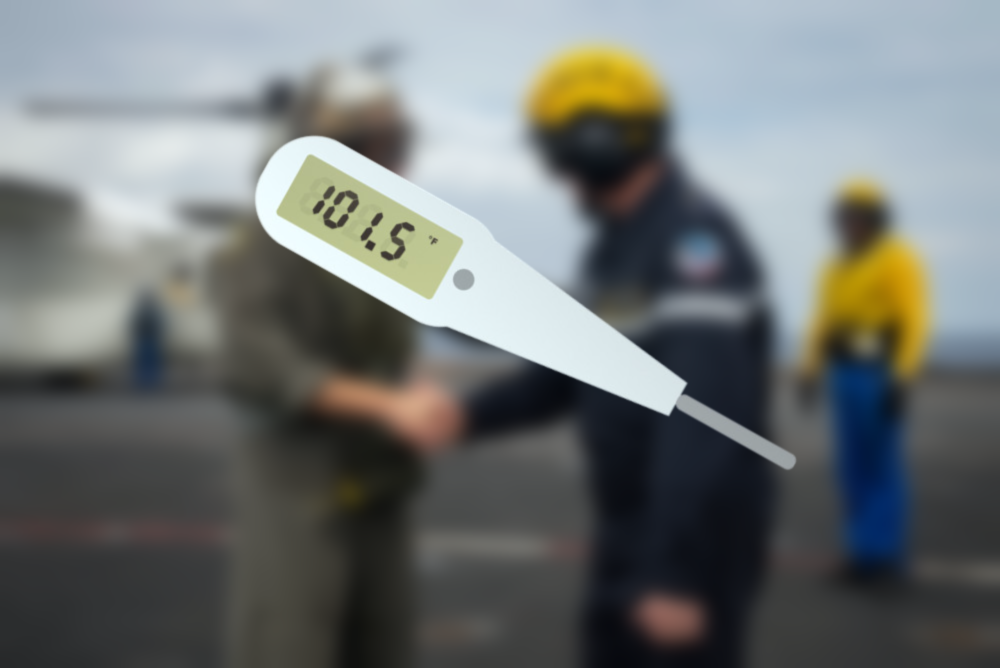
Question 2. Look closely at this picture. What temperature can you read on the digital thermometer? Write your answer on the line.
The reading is 101.5 °F
